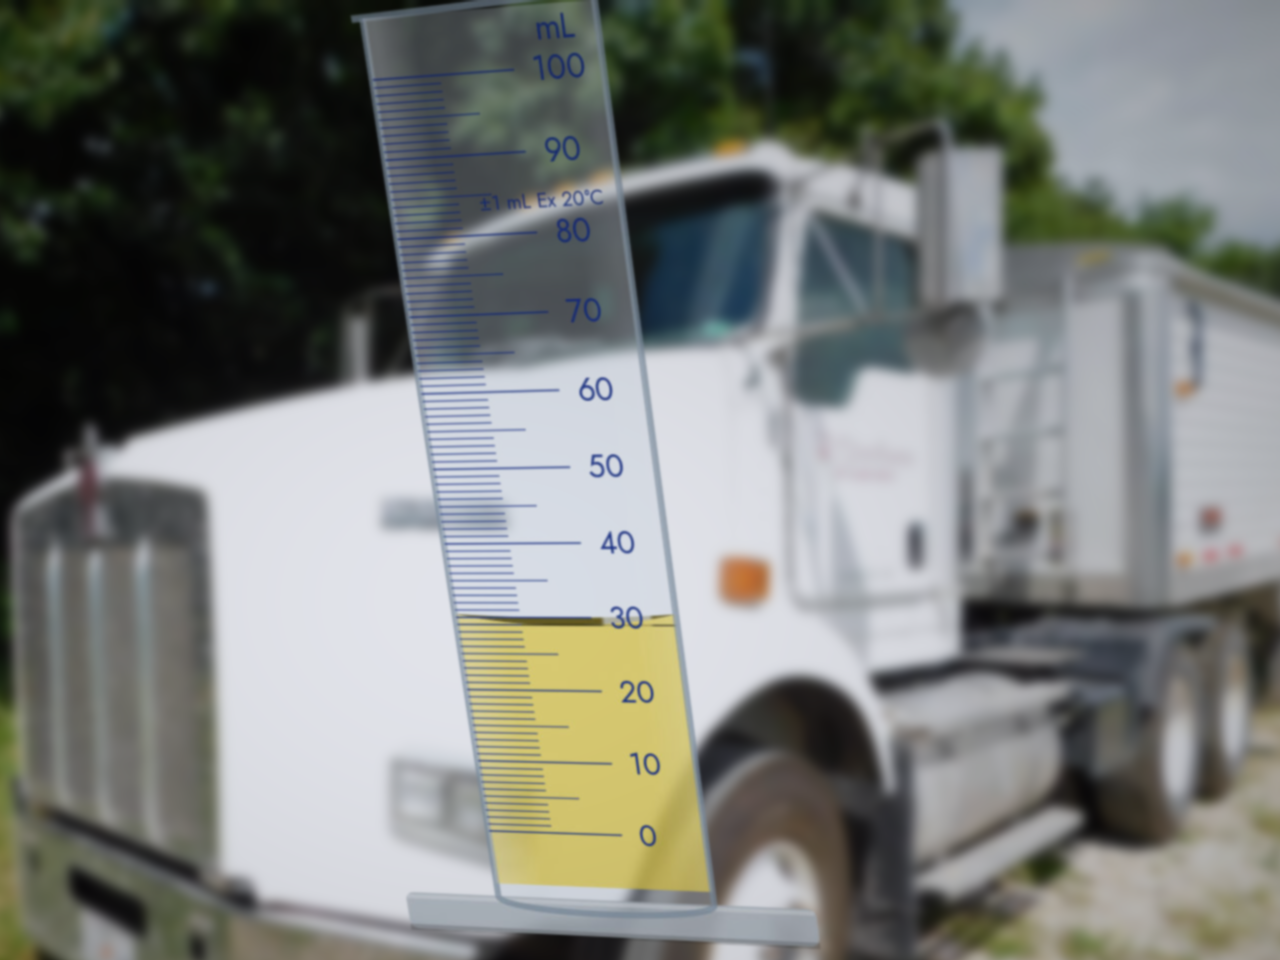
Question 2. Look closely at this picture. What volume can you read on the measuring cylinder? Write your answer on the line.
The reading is 29 mL
